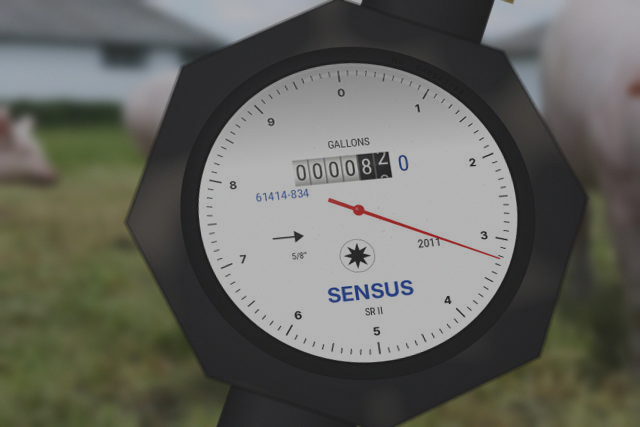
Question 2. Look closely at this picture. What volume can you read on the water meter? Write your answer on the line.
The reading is 823.2 gal
